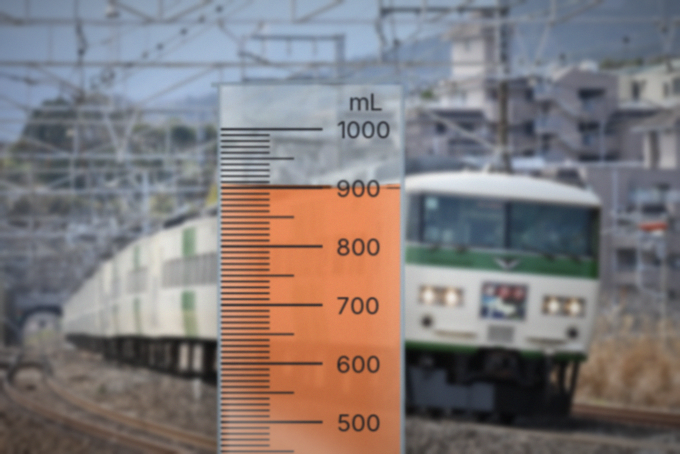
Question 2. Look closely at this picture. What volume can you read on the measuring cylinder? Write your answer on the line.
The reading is 900 mL
